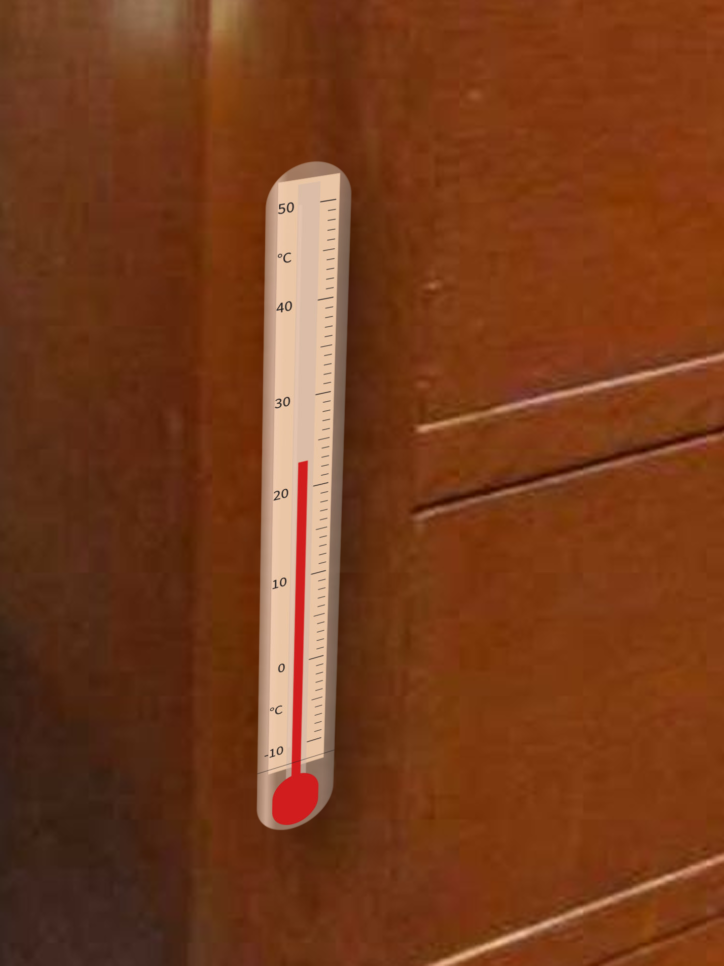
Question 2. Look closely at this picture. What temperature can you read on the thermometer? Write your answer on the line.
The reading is 23 °C
